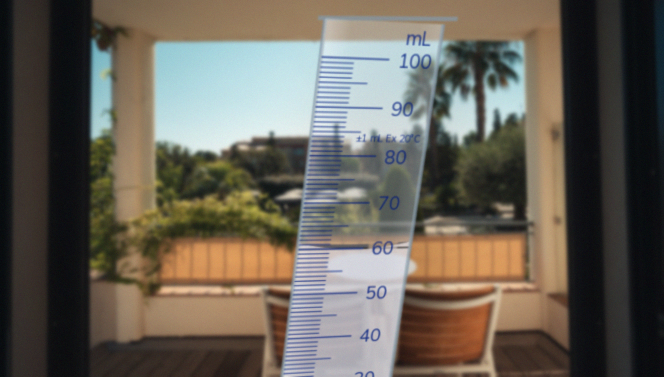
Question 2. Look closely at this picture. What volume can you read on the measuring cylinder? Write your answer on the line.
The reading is 60 mL
